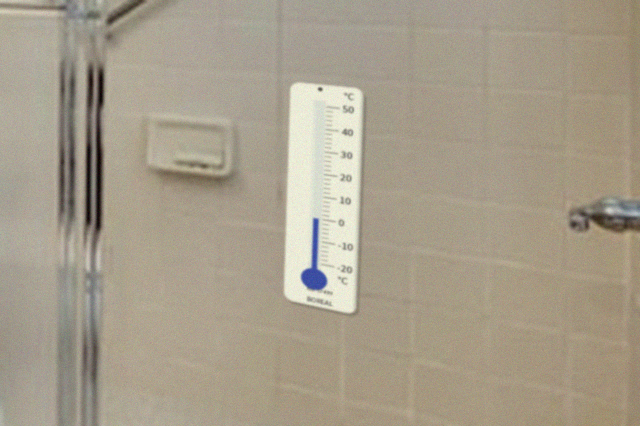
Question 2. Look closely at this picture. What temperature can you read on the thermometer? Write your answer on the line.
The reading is 0 °C
